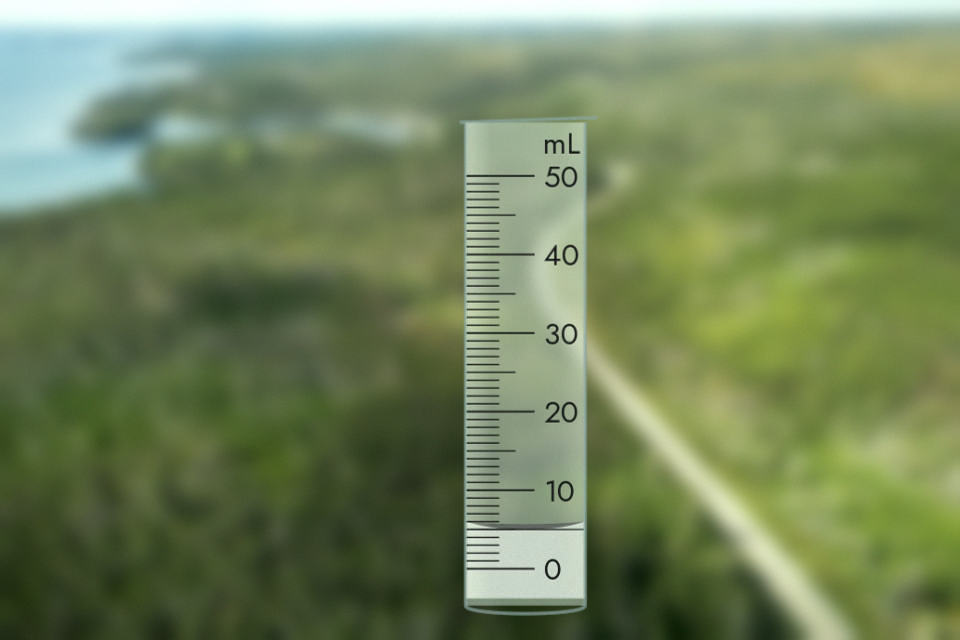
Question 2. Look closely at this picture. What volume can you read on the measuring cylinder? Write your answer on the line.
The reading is 5 mL
